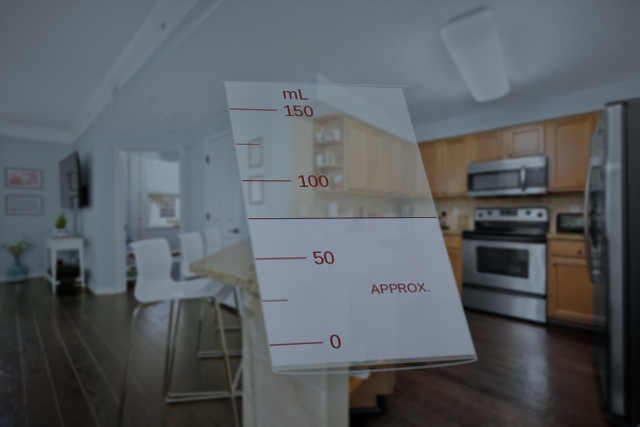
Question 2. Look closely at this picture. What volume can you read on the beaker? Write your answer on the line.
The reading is 75 mL
